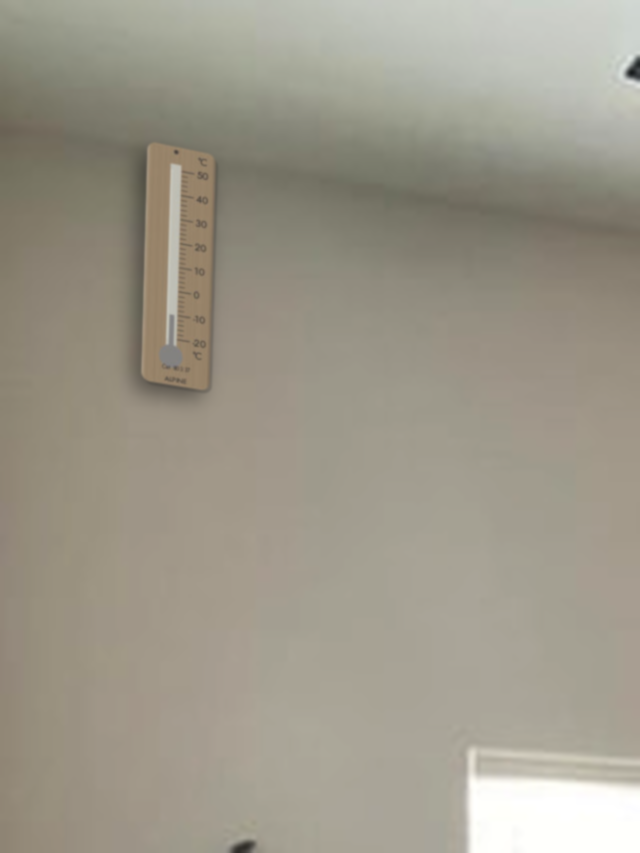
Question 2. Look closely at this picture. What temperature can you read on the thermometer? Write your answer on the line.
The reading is -10 °C
